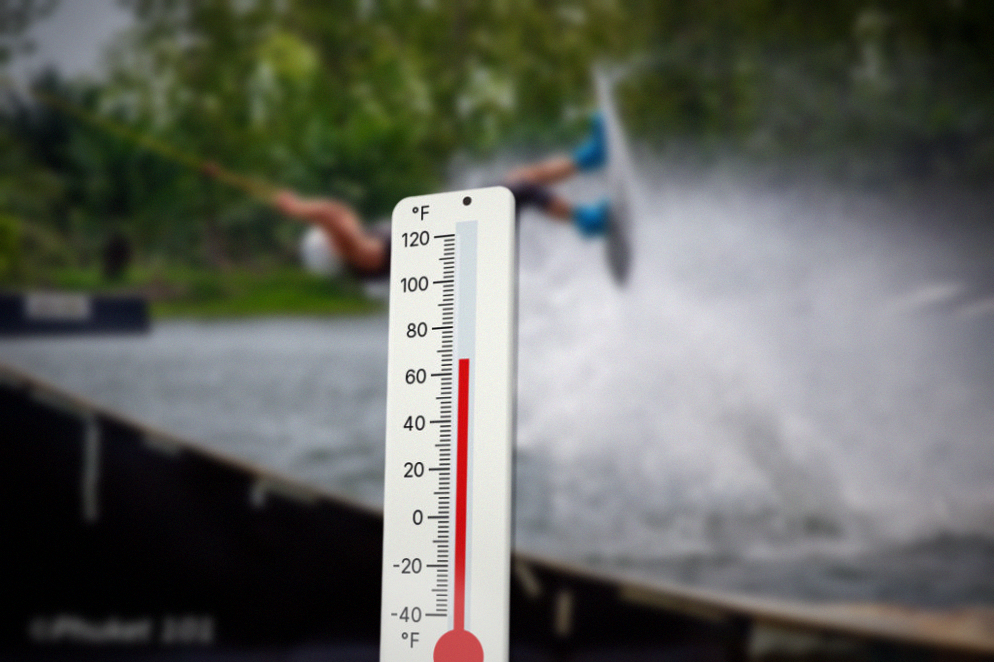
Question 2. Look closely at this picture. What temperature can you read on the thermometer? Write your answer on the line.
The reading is 66 °F
